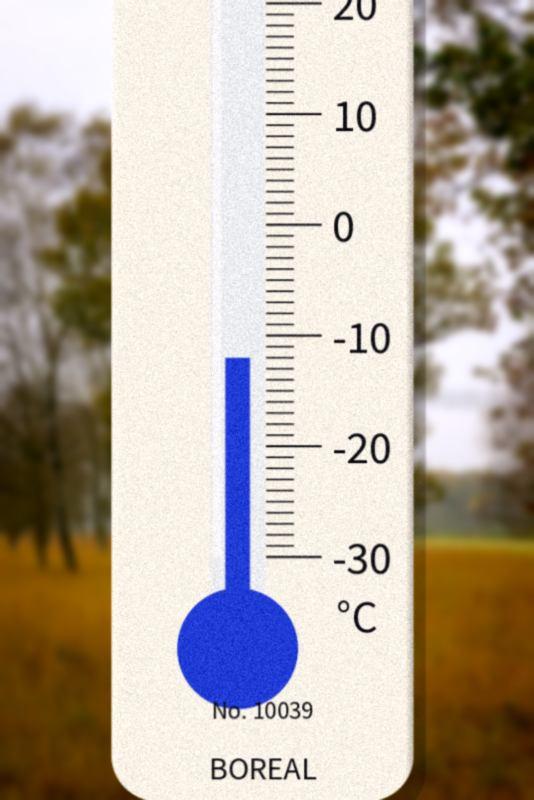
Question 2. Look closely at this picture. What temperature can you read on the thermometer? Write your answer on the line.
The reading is -12 °C
